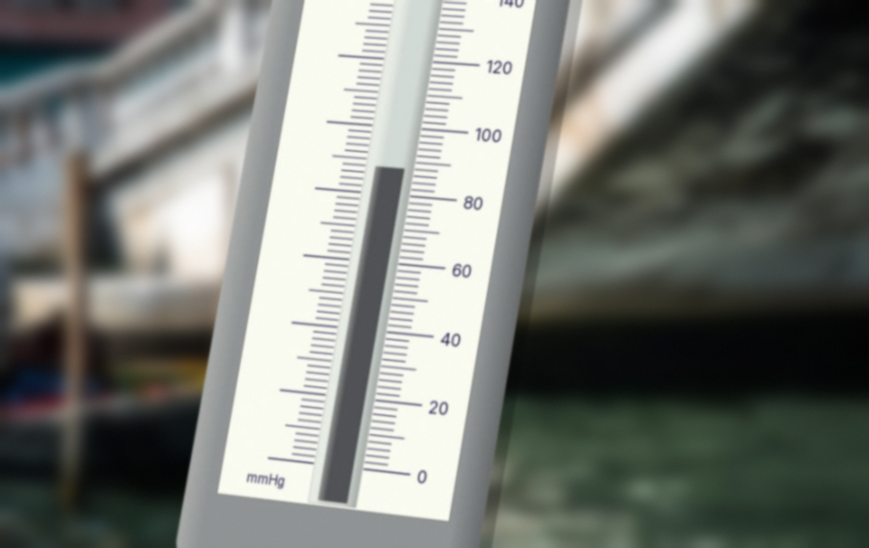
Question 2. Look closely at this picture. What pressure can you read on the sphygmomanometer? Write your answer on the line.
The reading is 88 mmHg
